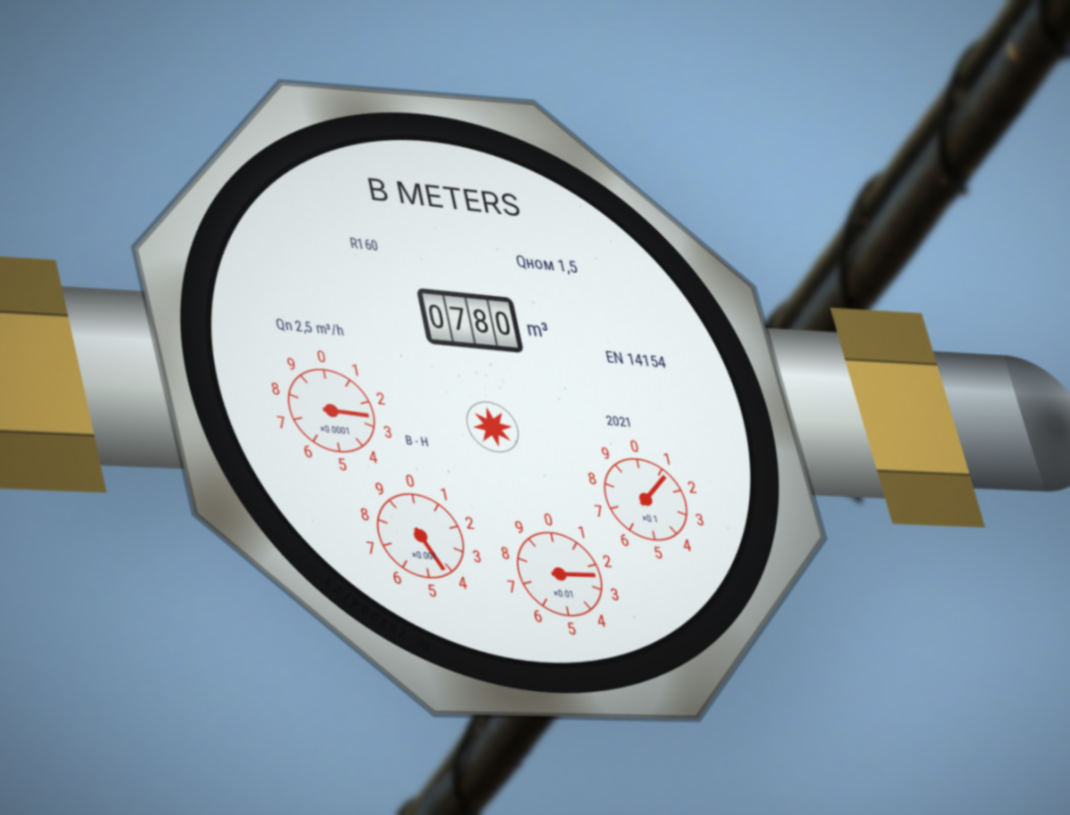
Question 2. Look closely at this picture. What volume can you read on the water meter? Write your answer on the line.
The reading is 780.1242 m³
